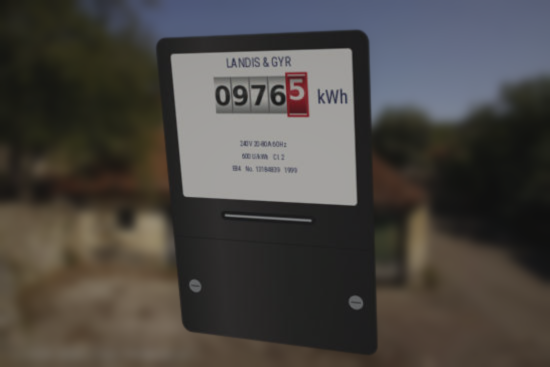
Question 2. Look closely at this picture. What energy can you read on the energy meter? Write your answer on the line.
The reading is 976.5 kWh
